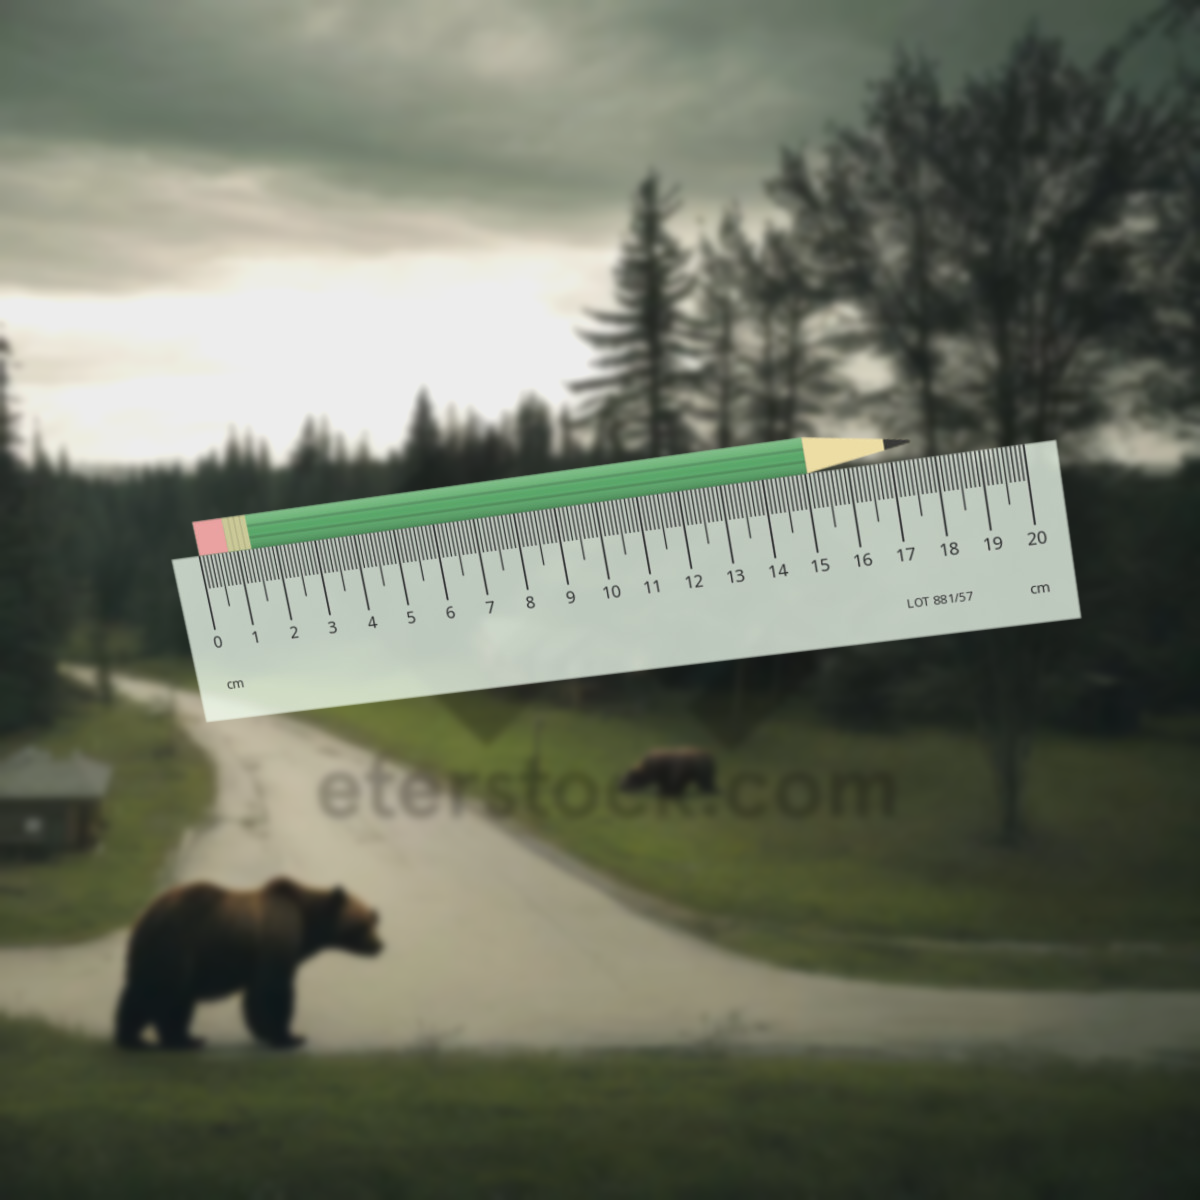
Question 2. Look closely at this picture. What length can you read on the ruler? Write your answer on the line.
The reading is 17.5 cm
